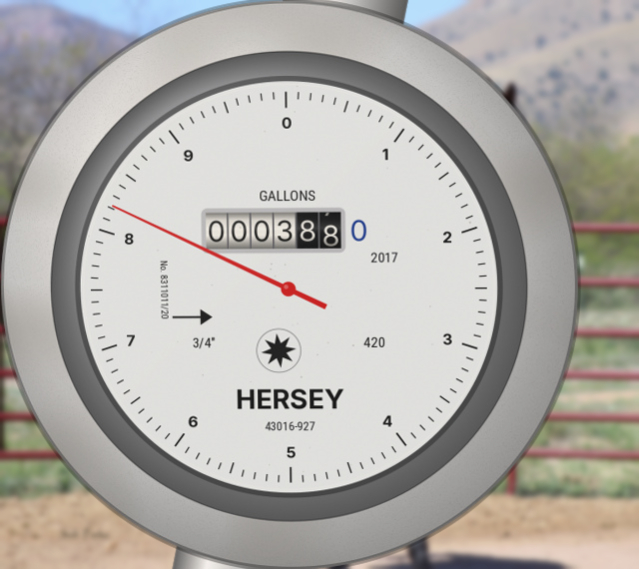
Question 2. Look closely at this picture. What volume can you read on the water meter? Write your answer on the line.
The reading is 3878.2 gal
